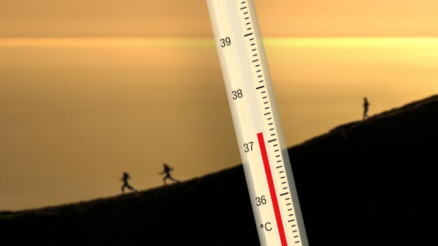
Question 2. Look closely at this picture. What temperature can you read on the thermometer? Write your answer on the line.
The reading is 37.2 °C
